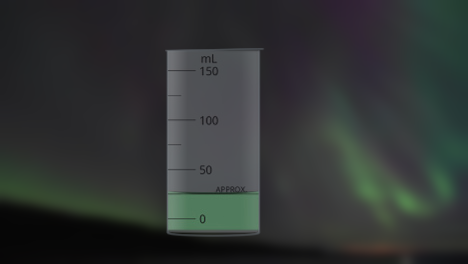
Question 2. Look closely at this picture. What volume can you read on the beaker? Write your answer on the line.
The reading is 25 mL
